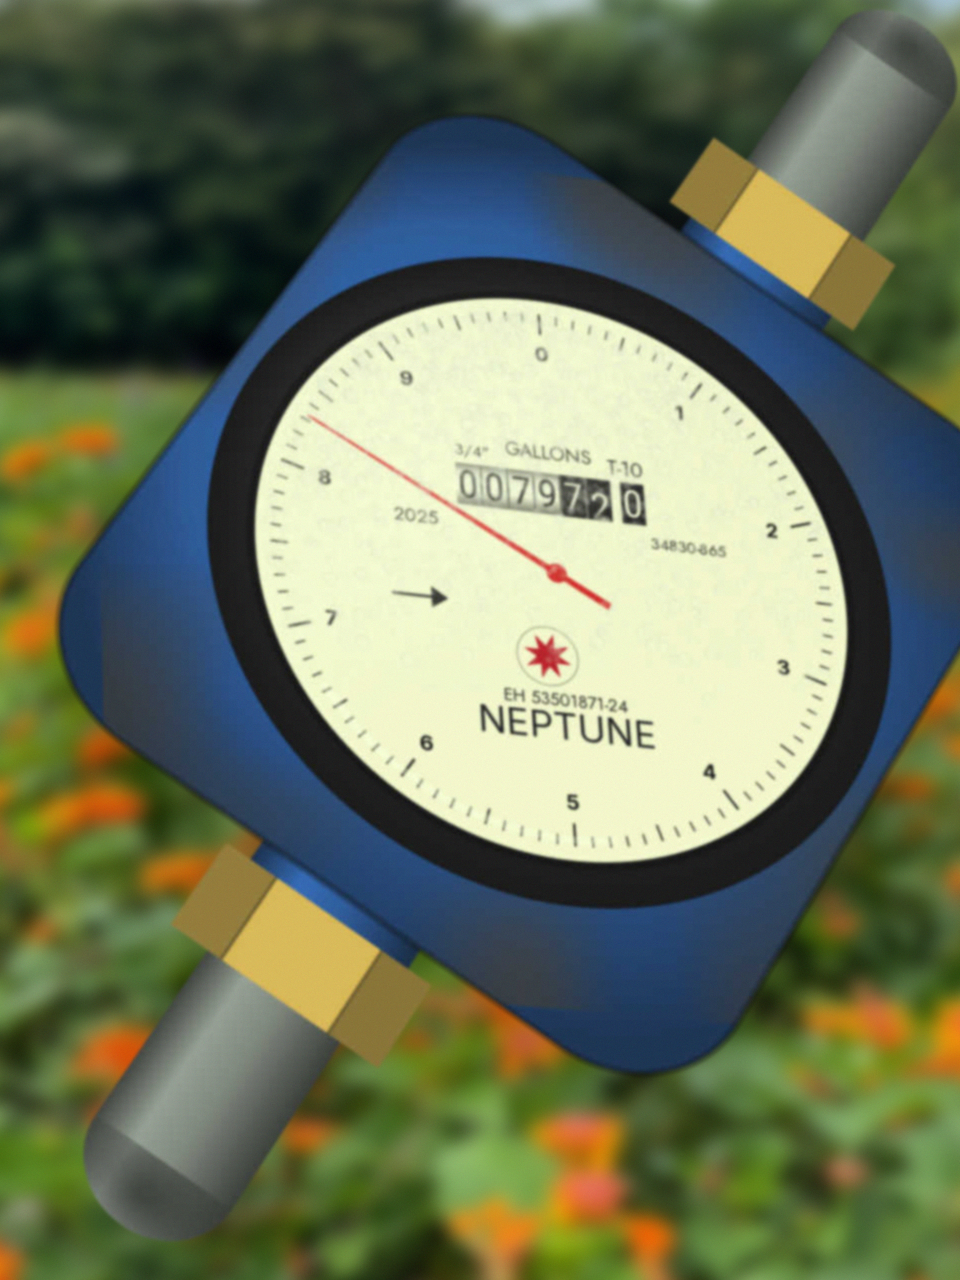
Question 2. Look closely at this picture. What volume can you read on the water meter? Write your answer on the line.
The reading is 79718.3 gal
